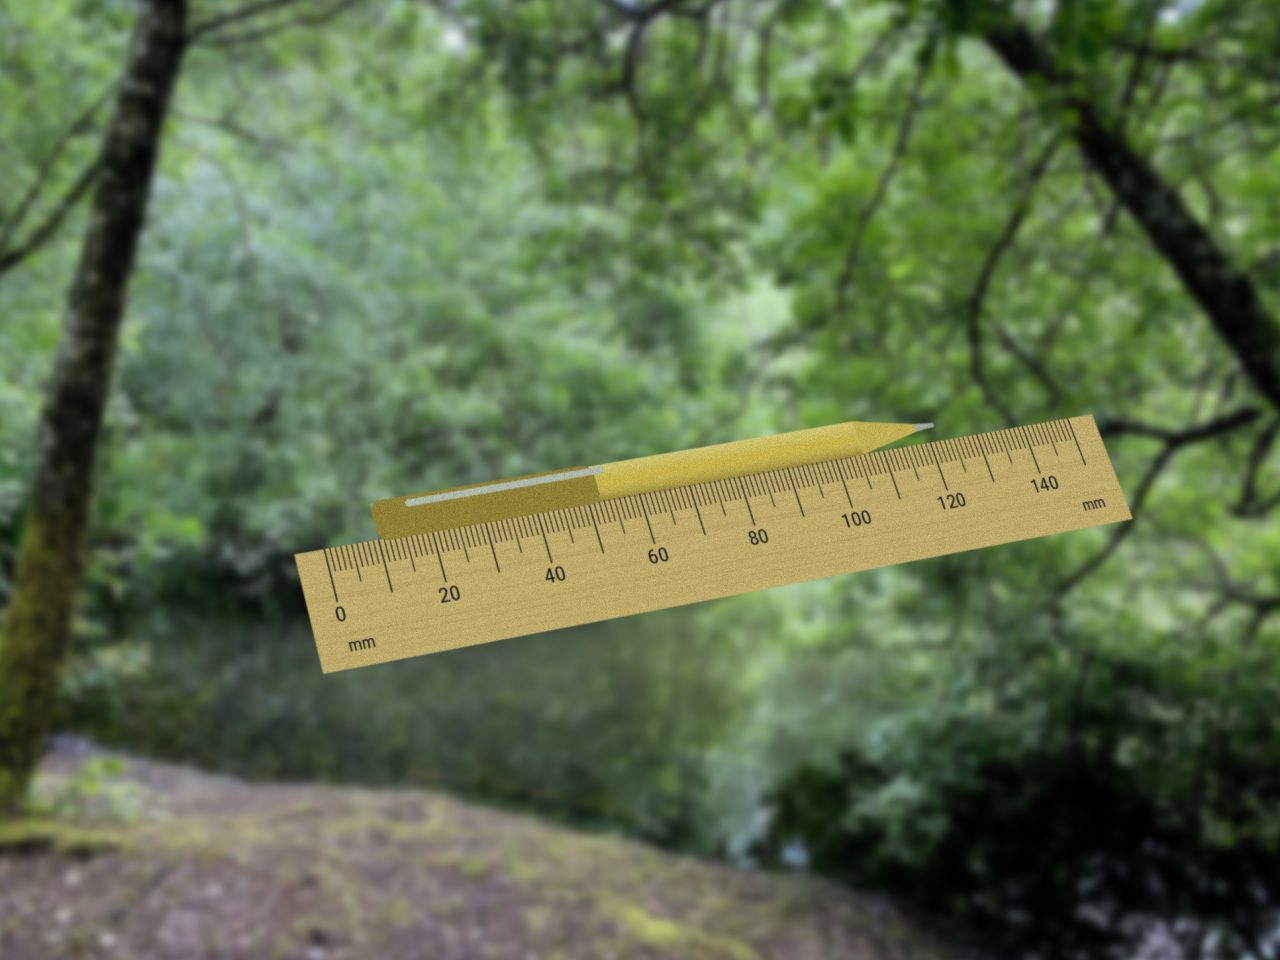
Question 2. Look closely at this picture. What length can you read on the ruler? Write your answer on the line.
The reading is 112 mm
